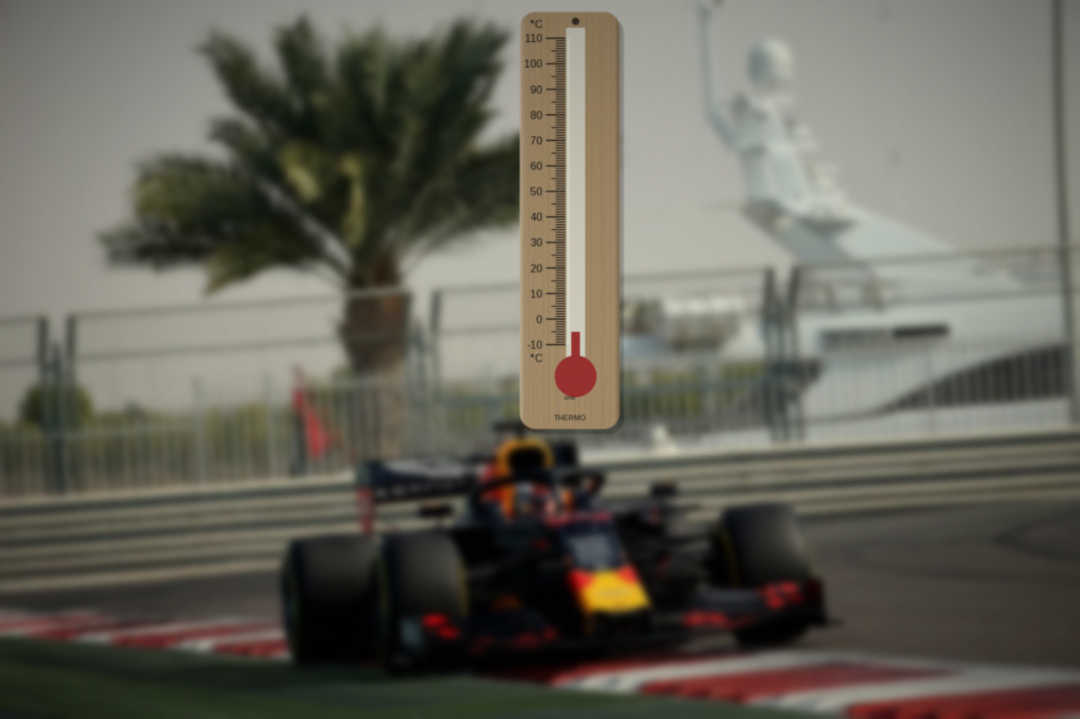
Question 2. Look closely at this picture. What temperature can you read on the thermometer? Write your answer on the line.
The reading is -5 °C
